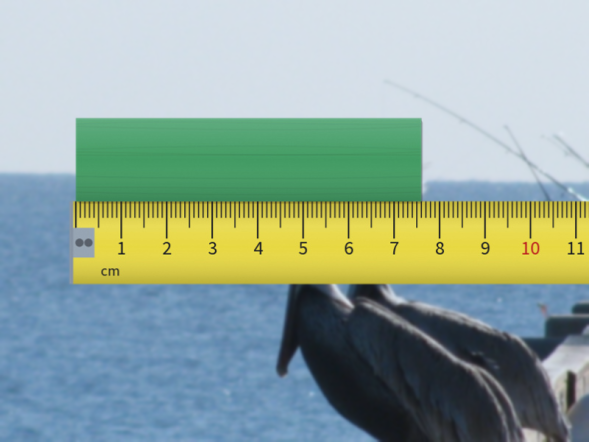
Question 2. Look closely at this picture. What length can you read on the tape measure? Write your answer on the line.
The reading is 7.6 cm
